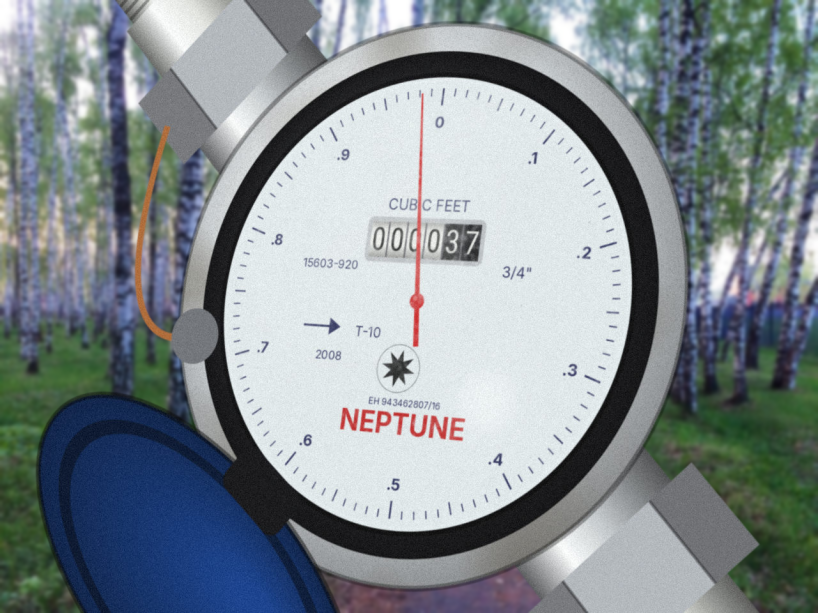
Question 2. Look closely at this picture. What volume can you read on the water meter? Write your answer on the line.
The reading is 36.98 ft³
